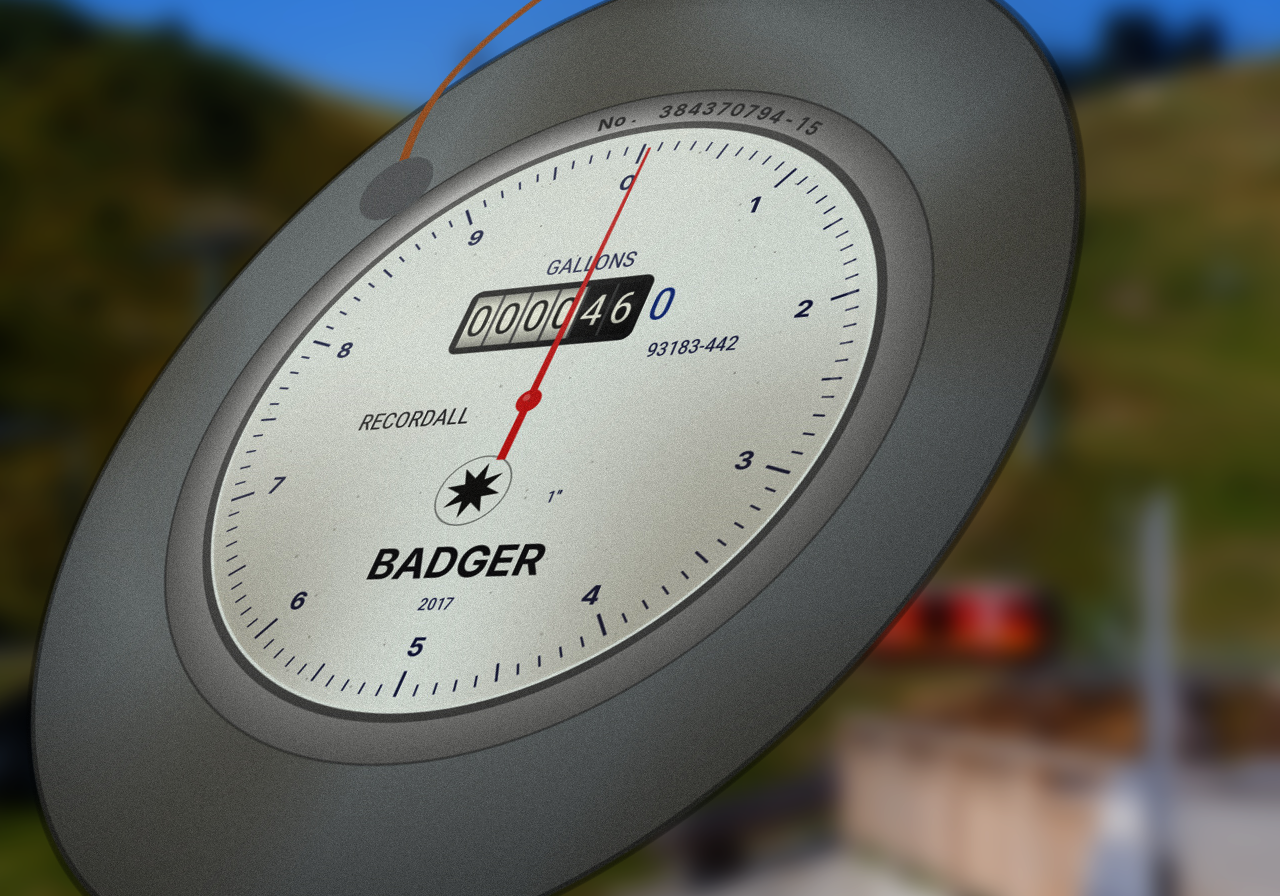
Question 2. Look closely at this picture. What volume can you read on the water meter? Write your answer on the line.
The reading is 460.0 gal
